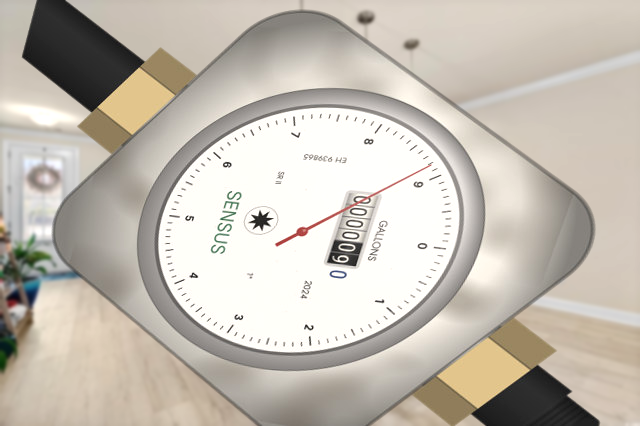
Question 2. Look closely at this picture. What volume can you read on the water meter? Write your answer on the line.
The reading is 88.8 gal
